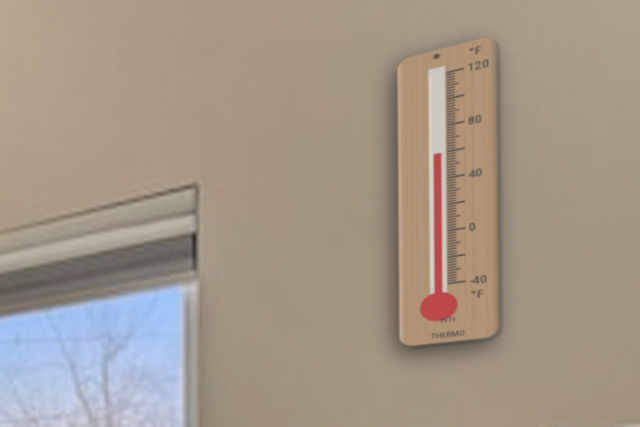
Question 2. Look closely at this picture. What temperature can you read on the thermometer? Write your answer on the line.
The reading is 60 °F
